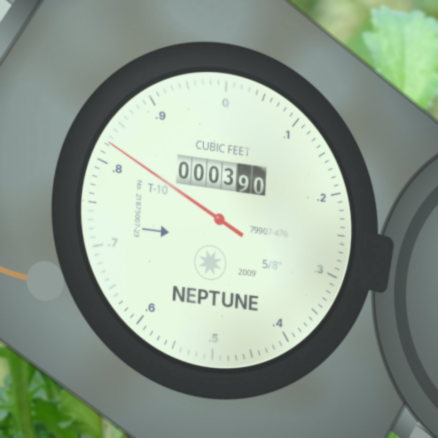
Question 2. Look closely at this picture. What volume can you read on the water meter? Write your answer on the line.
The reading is 389.82 ft³
